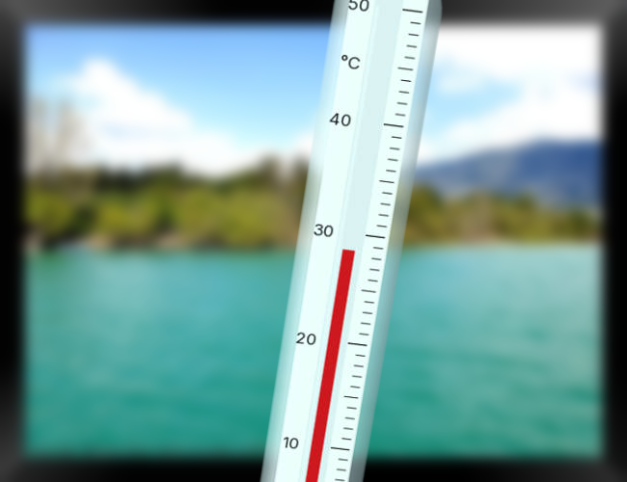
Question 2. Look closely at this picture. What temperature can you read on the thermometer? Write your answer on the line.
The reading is 28.5 °C
